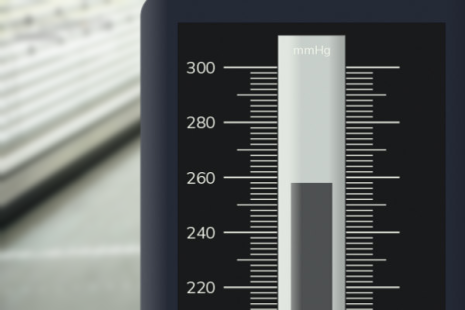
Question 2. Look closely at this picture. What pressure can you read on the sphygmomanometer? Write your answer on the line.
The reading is 258 mmHg
